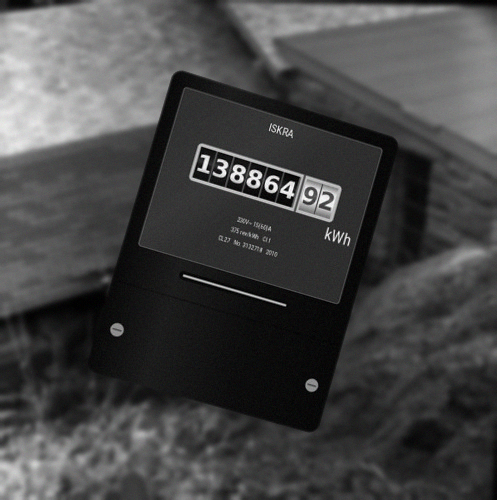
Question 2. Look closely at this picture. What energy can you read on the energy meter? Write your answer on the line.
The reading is 138864.92 kWh
